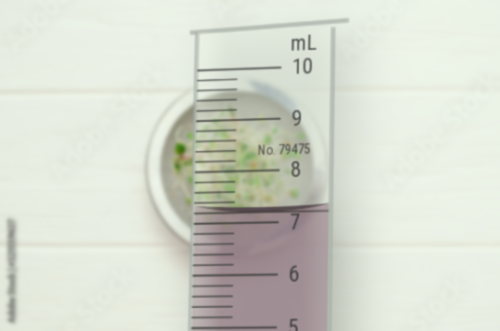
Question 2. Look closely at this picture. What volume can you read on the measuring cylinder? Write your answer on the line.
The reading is 7.2 mL
